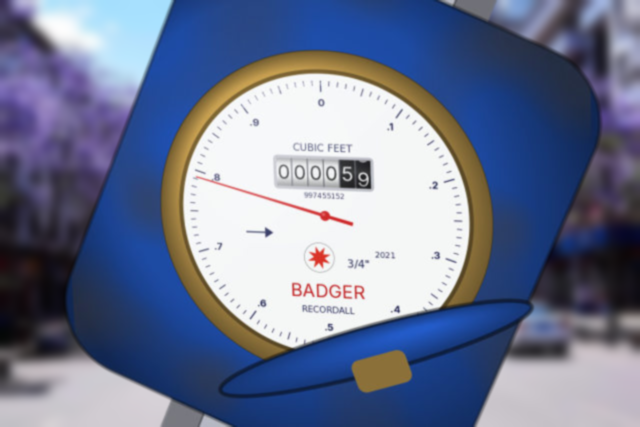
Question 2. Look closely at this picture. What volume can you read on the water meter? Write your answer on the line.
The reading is 58.79 ft³
